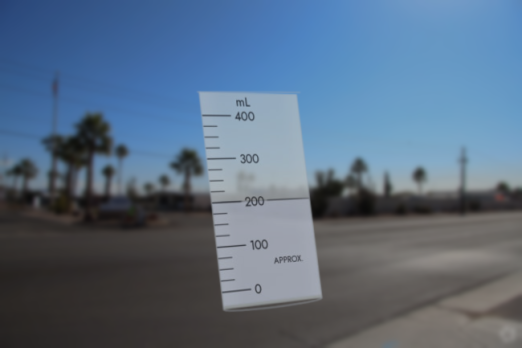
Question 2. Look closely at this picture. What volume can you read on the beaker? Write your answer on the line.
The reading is 200 mL
